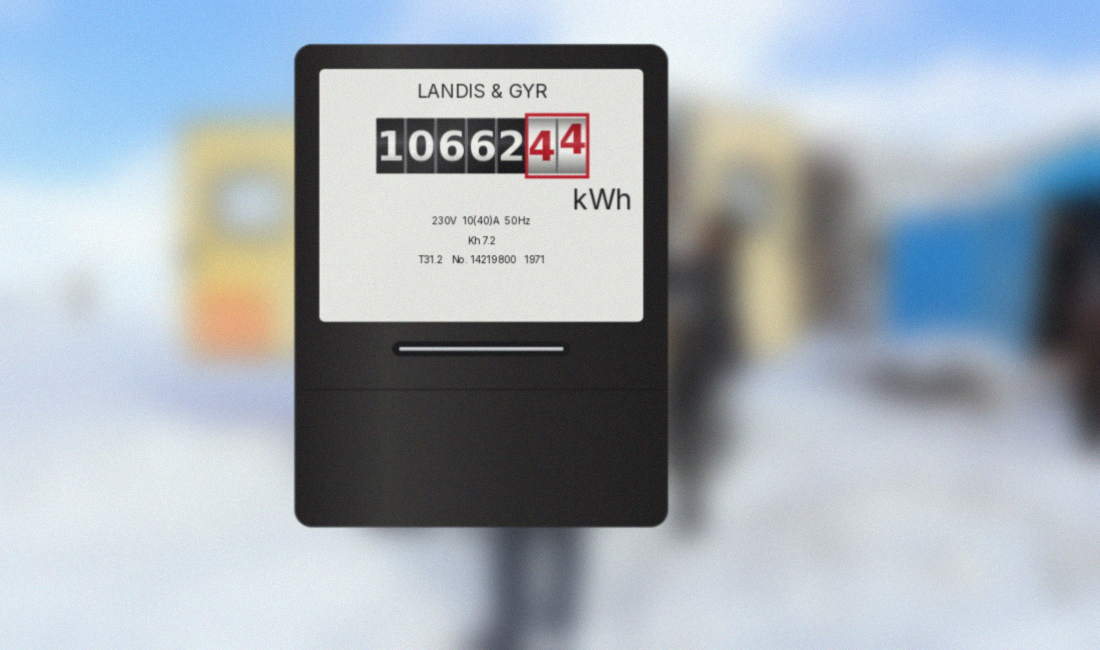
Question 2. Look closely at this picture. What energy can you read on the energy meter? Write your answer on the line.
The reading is 10662.44 kWh
